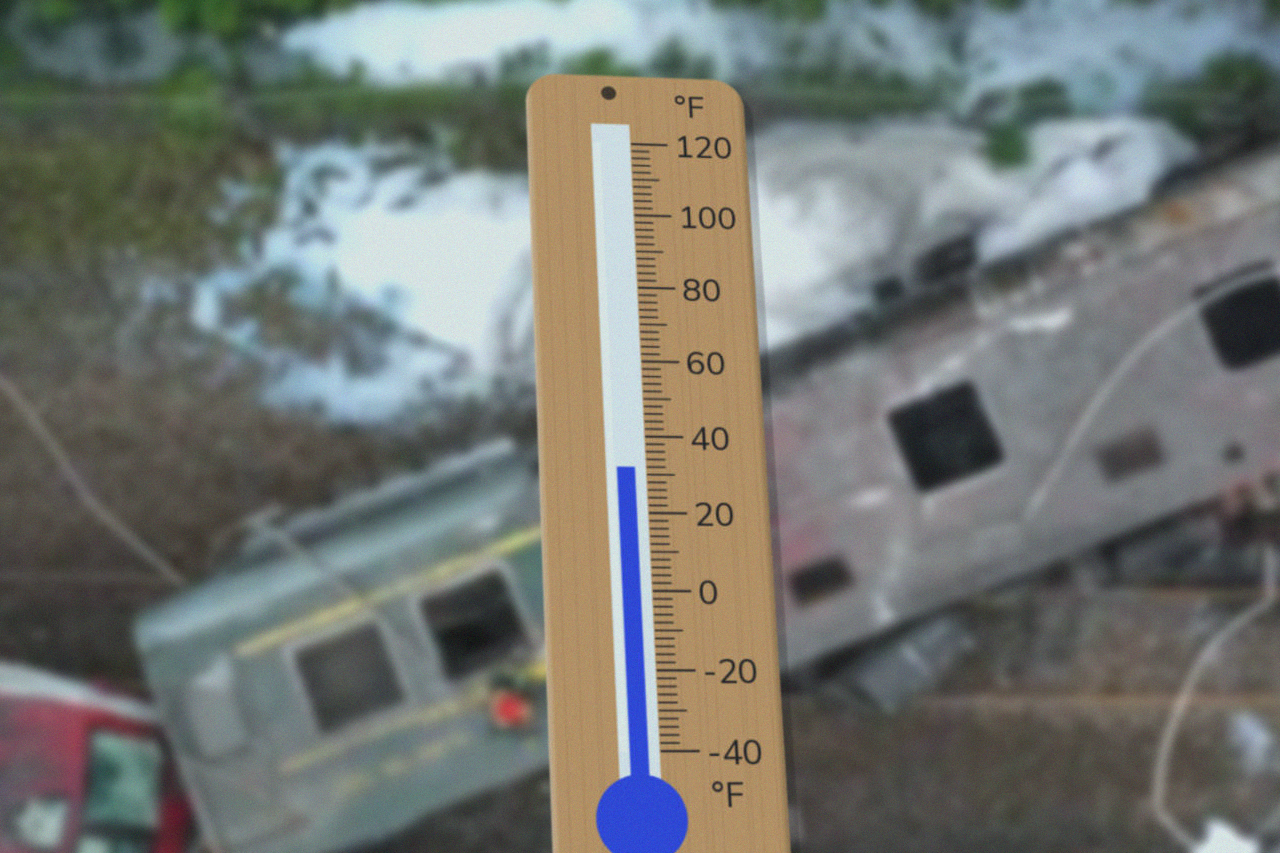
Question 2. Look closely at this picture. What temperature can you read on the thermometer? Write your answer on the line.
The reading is 32 °F
